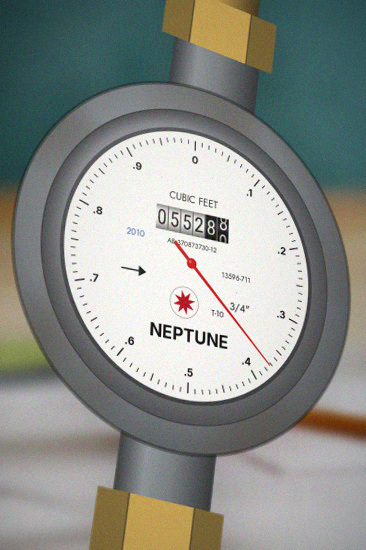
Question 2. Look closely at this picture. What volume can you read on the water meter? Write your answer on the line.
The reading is 55288.37 ft³
